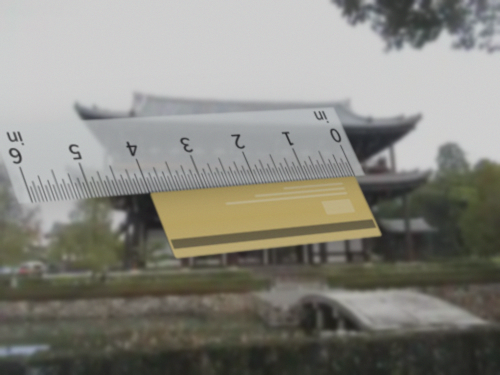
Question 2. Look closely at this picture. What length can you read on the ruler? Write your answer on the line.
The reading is 4 in
